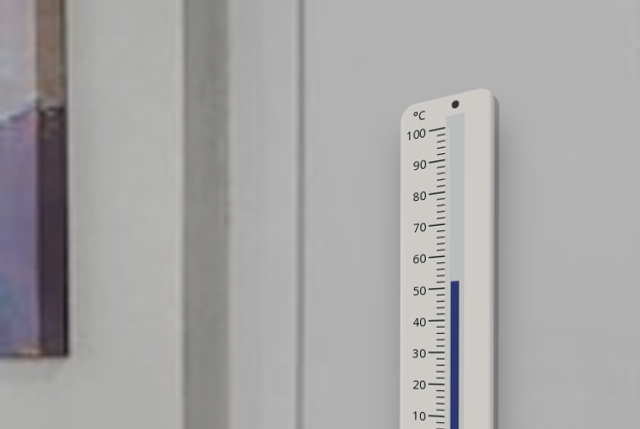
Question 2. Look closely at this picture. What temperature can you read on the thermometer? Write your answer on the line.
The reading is 52 °C
